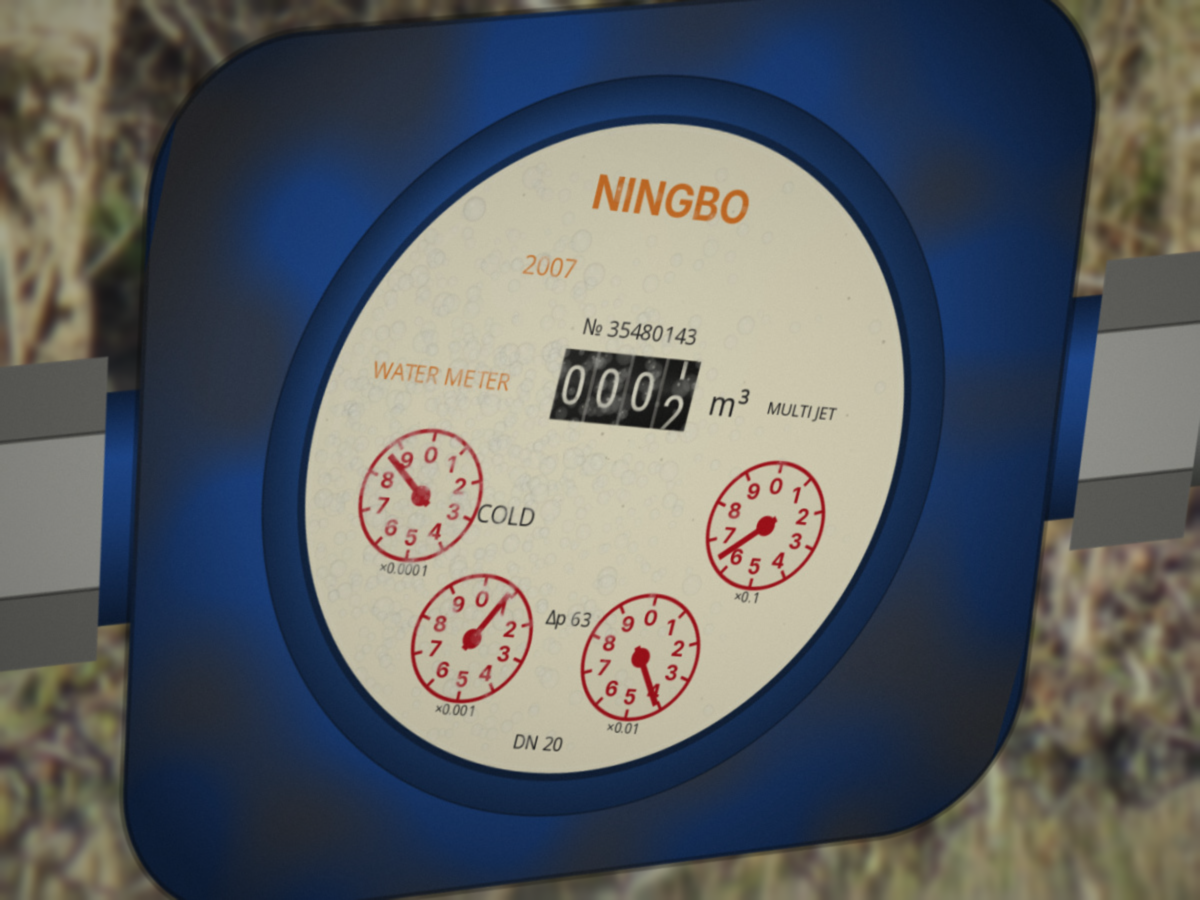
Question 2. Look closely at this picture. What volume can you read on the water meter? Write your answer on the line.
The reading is 1.6408 m³
